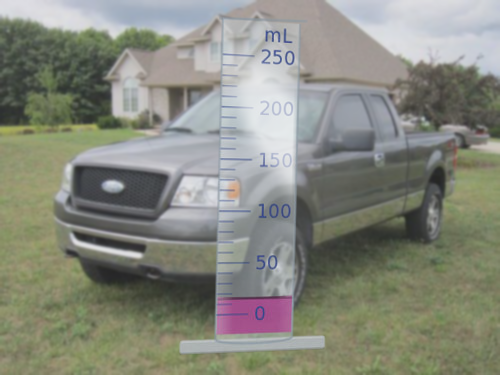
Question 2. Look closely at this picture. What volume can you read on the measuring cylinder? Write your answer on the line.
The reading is 15 mL
